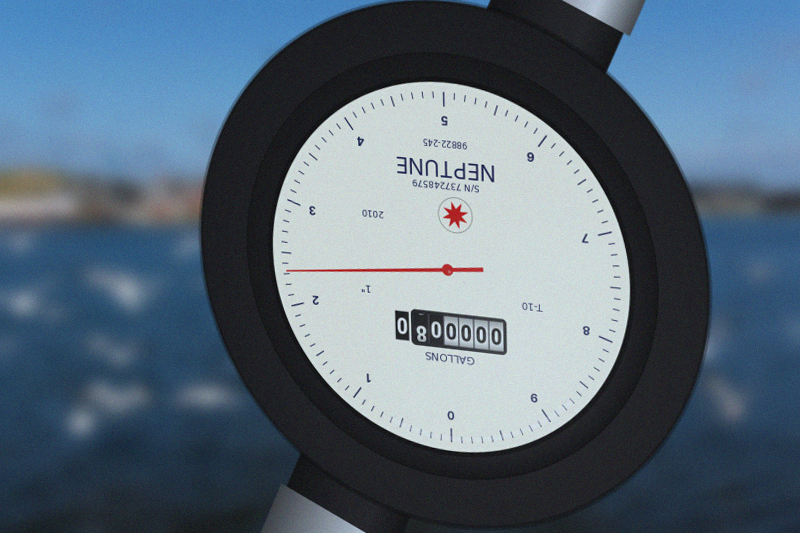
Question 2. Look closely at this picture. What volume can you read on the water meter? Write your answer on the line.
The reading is 82.3 gal
